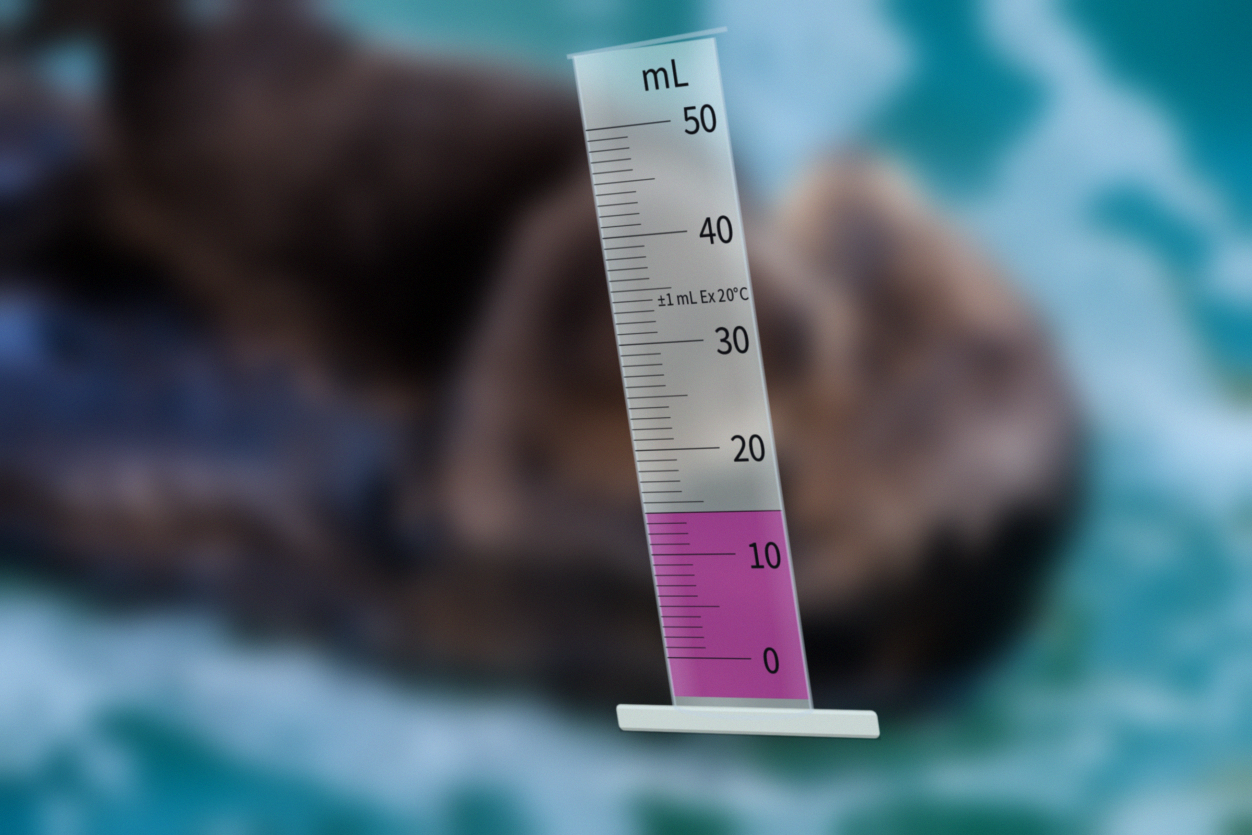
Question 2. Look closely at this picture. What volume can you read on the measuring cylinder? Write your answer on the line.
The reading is 14 mL
